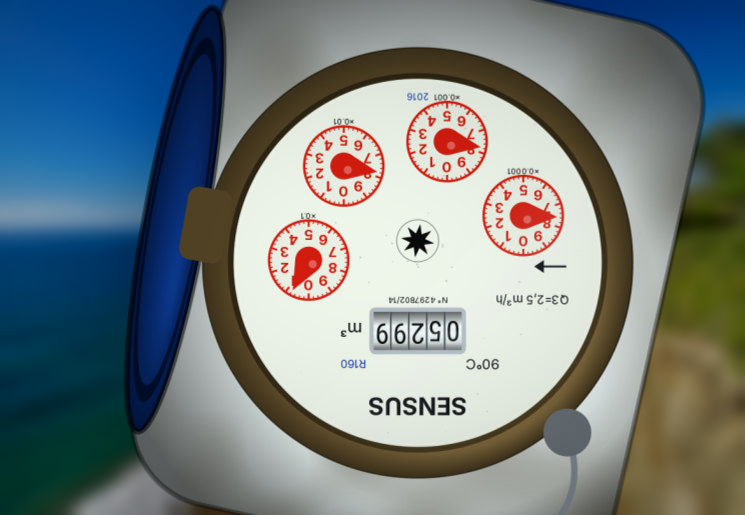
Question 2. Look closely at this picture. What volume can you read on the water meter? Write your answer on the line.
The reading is 5299.0777 m³
